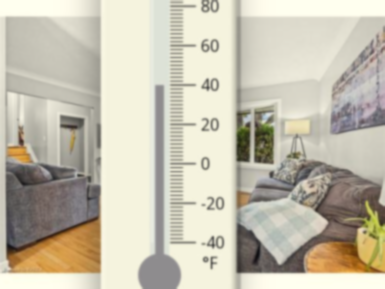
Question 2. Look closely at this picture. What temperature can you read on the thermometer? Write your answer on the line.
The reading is 40 °F
